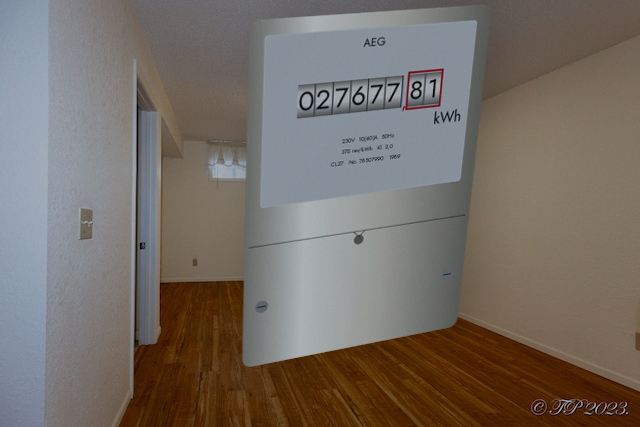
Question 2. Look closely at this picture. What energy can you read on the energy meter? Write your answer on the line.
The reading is 27677.81 kWh
